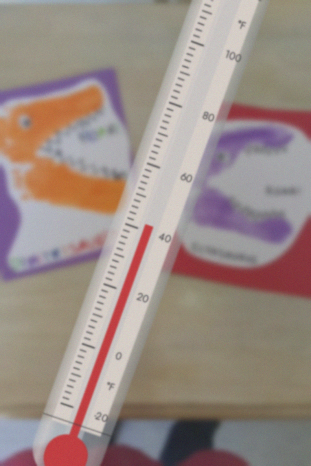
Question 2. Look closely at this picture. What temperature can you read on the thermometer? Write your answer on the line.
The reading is 42 °F
